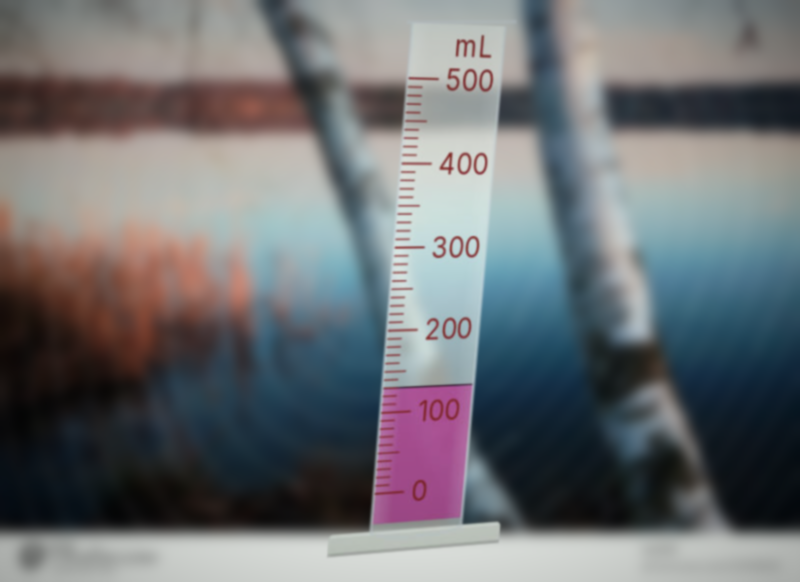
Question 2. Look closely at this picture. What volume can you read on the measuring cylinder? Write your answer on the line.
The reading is 130 mL
